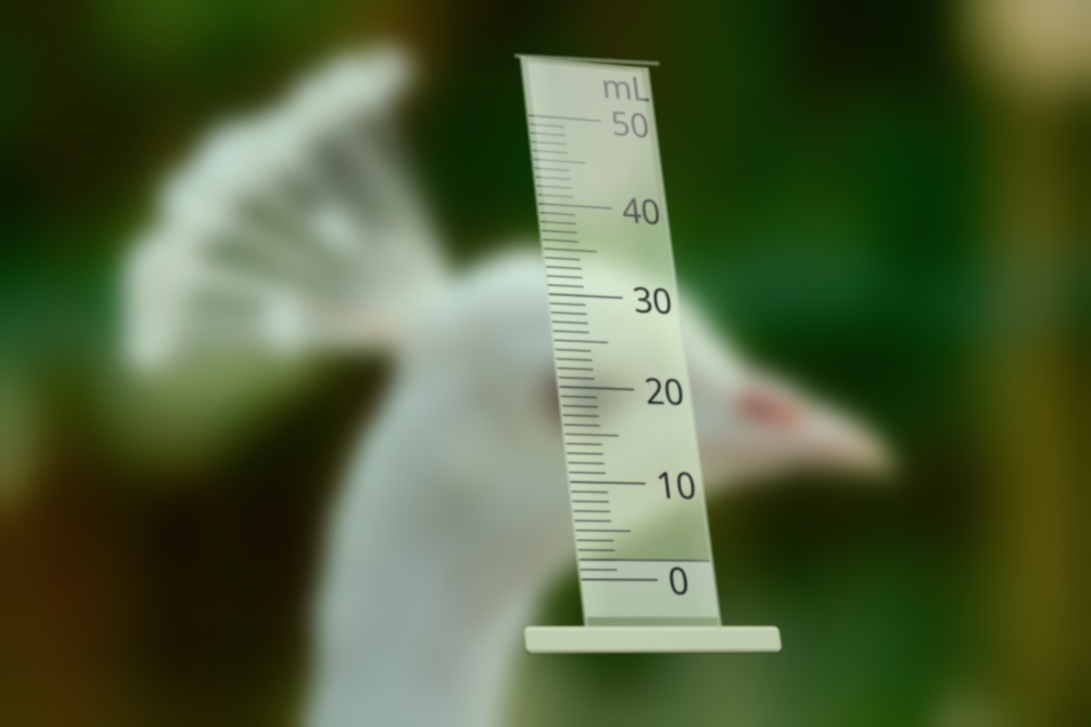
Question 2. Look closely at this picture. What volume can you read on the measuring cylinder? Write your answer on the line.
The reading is 2 mL
